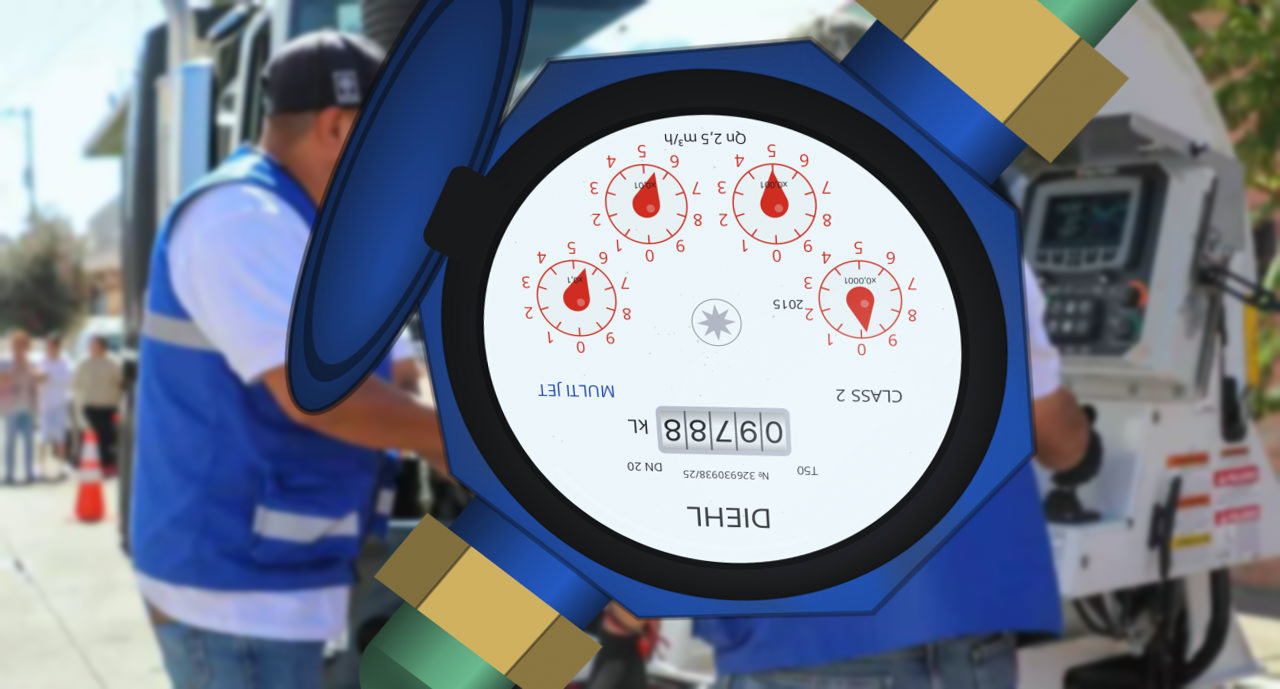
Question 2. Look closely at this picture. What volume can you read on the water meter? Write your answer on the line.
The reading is 9788.5549 kL
